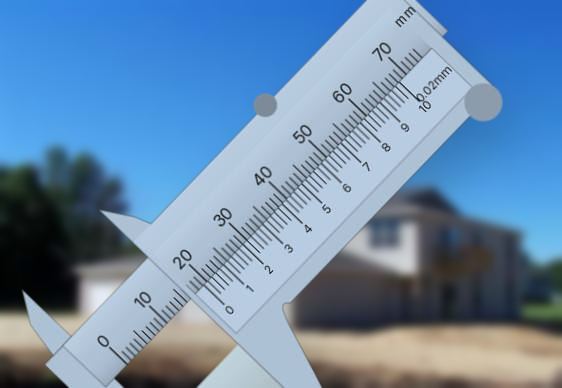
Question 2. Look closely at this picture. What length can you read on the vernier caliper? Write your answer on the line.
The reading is 19.2 mm
